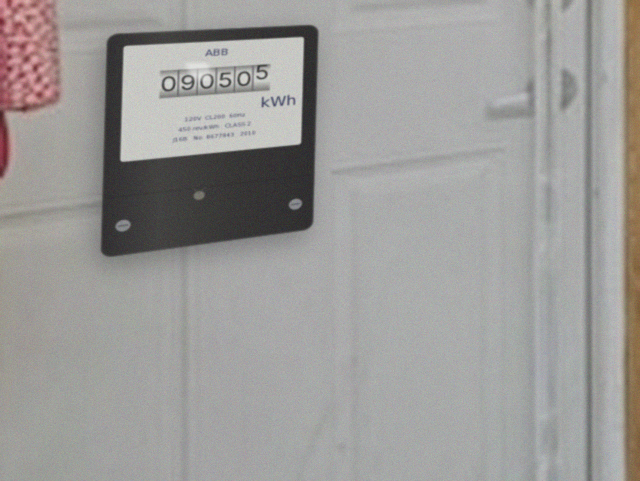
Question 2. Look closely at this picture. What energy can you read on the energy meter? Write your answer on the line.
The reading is 90505 kWh
